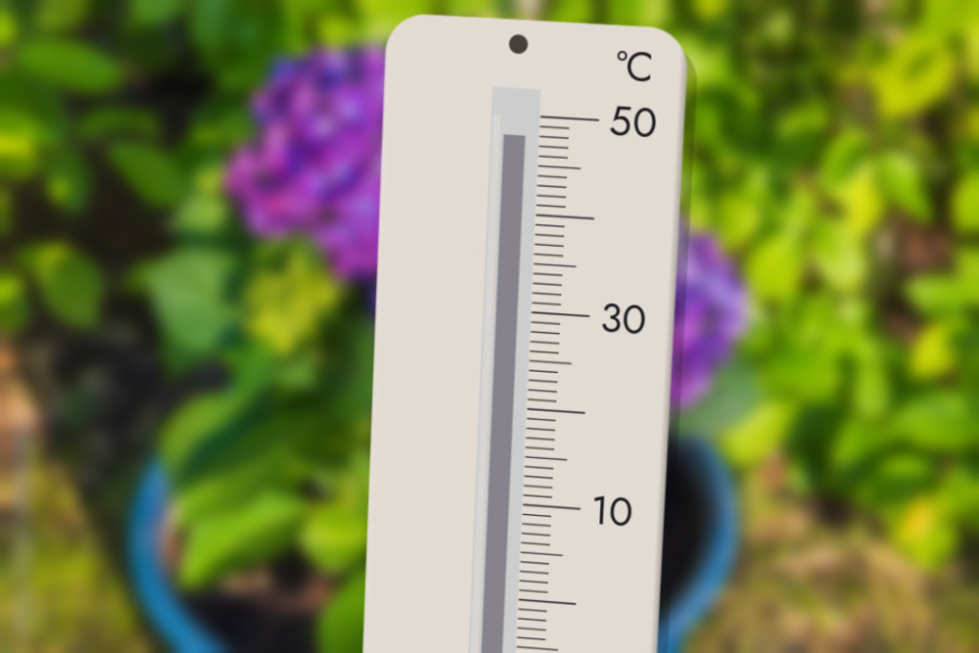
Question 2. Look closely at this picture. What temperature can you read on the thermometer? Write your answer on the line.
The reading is 48 °C
